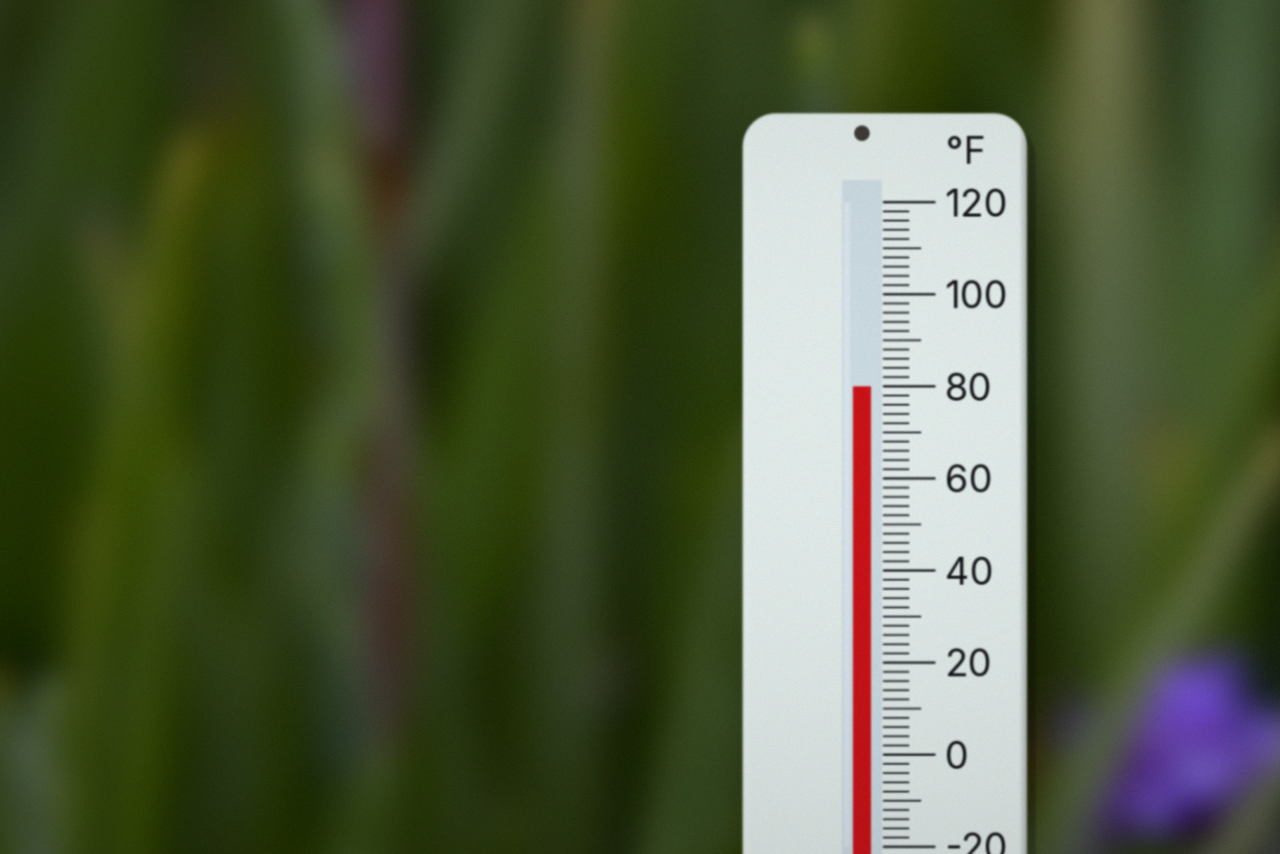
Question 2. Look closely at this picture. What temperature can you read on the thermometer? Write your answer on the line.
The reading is 80 °F
